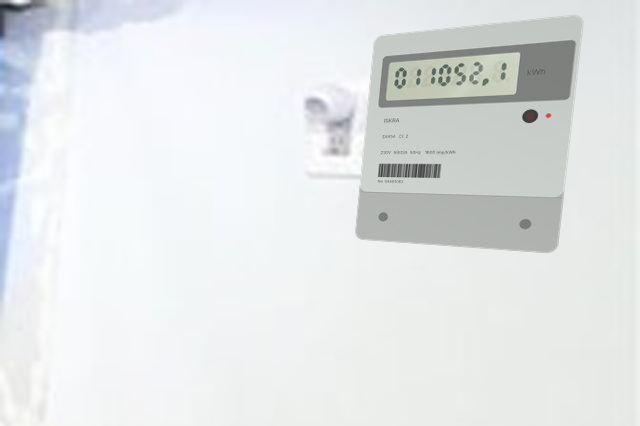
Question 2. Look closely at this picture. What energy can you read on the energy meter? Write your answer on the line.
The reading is 11052.1 kWh
